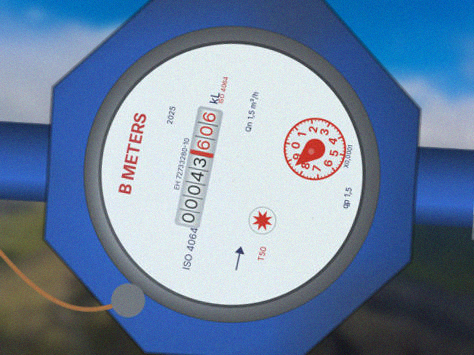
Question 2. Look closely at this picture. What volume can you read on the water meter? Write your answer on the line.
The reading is 43.6068 kL
